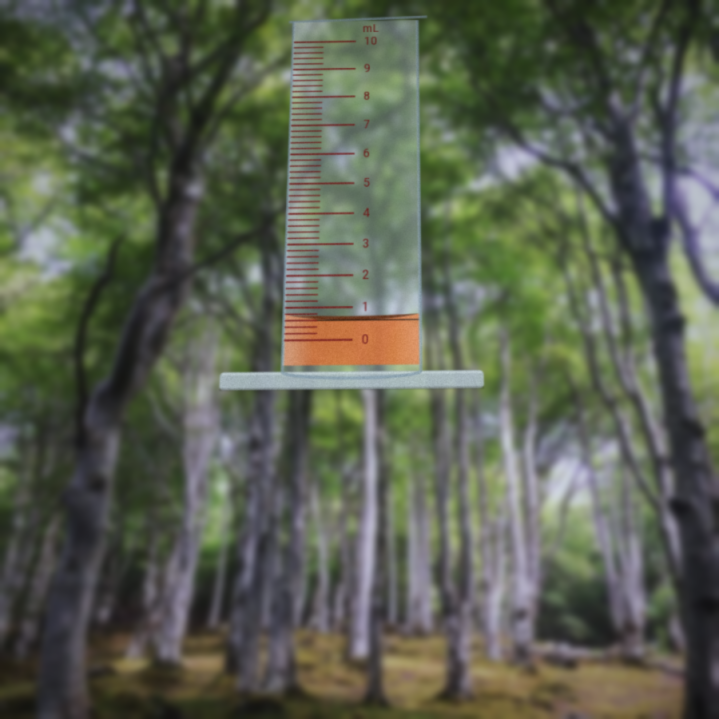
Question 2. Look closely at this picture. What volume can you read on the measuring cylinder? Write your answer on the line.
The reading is 0.6 mL
